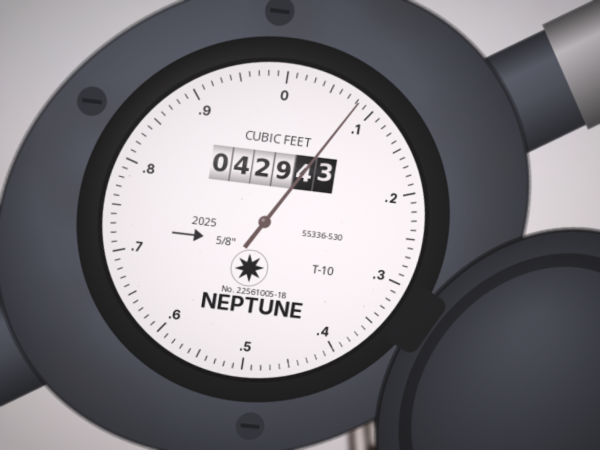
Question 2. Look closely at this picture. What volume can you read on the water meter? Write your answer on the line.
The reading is 42943.08 ft³
